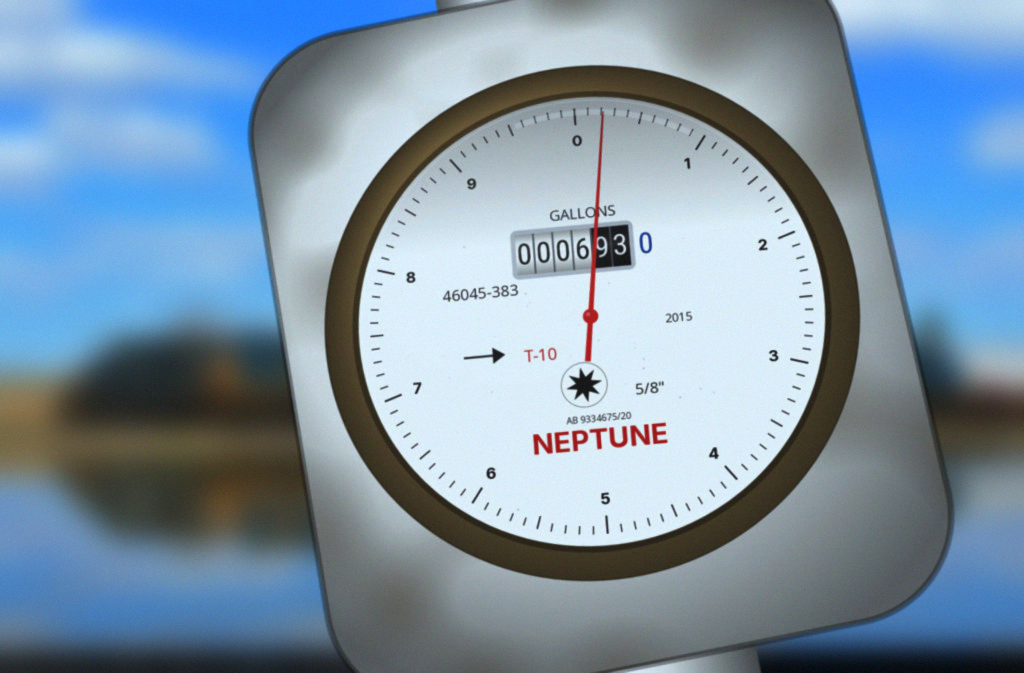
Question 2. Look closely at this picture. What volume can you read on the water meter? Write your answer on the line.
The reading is 6930.2 gal
